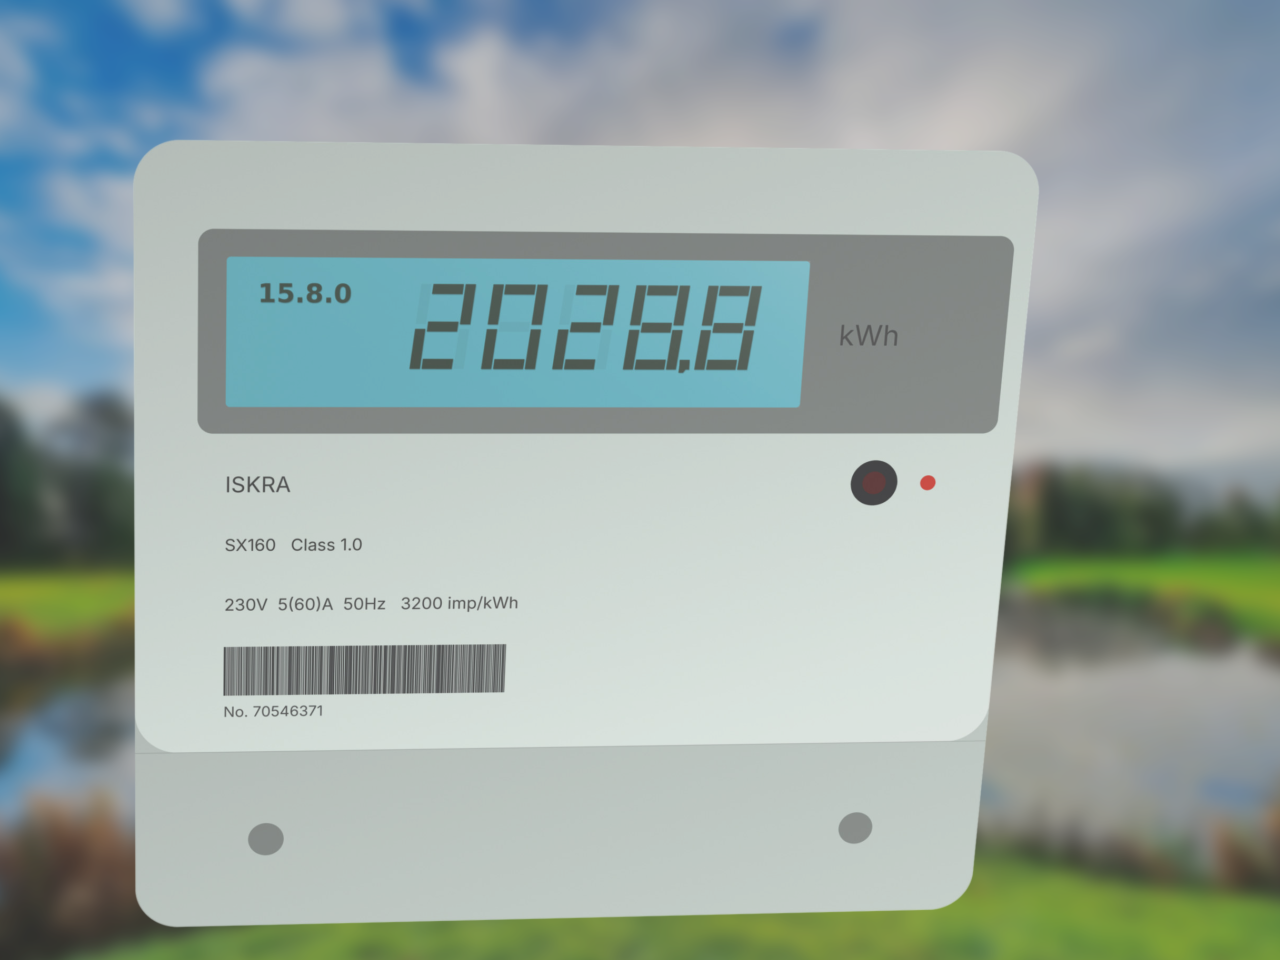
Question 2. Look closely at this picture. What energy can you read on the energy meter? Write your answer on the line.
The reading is 2028.8 kWh
